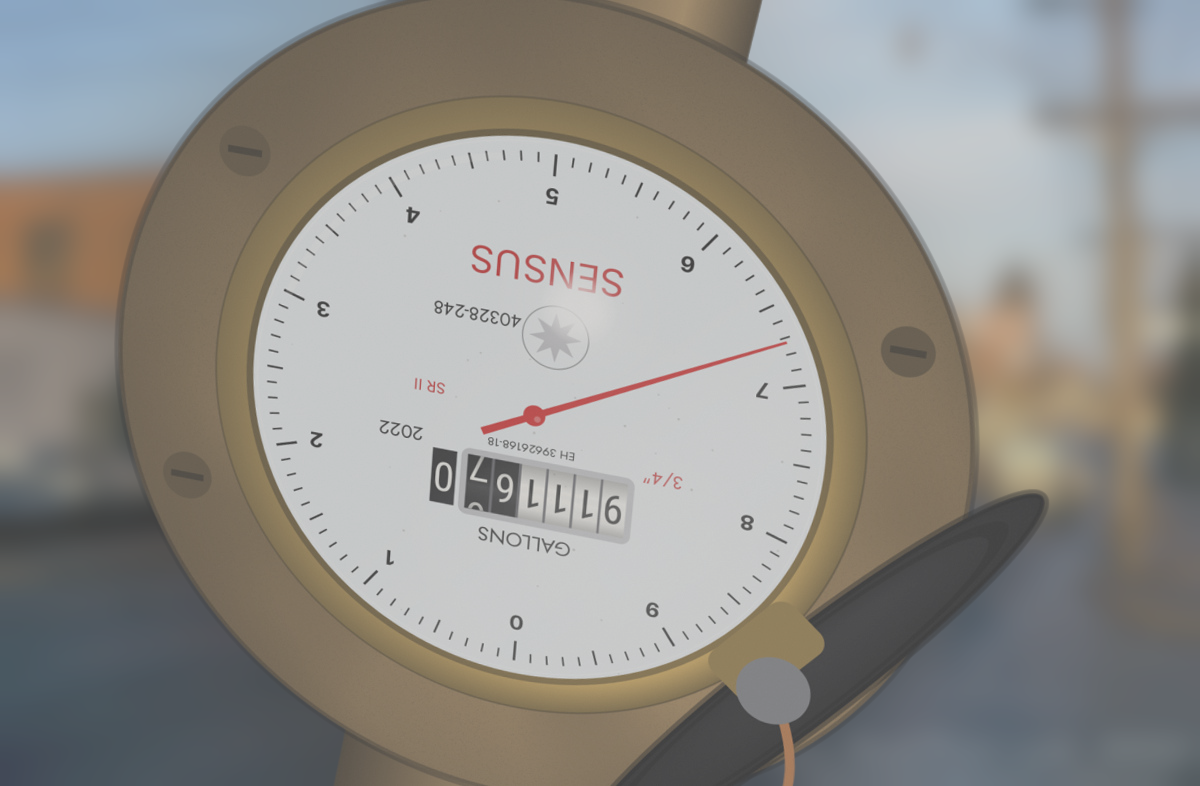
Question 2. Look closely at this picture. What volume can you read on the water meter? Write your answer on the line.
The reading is 9111666.7 gal
